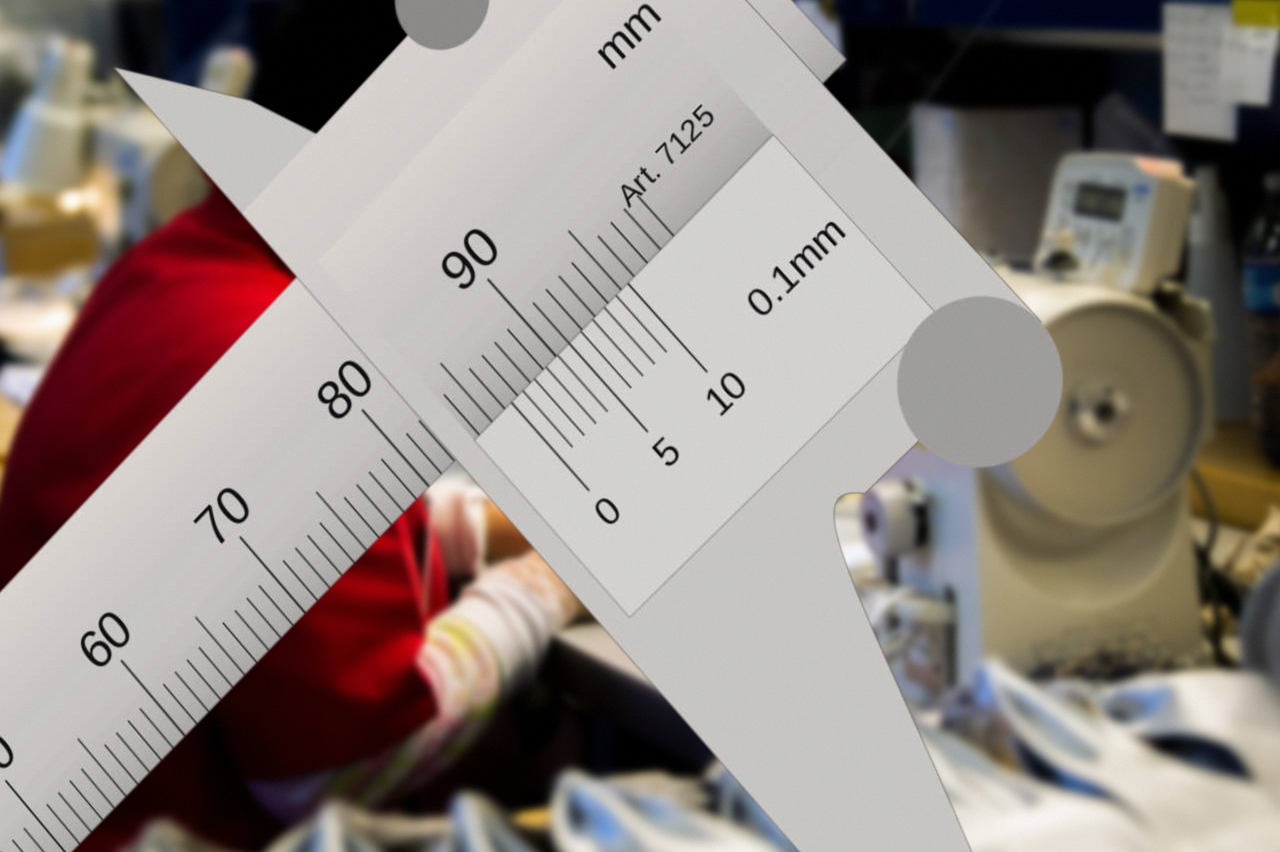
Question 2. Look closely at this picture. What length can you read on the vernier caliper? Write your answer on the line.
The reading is 86.5 mm
